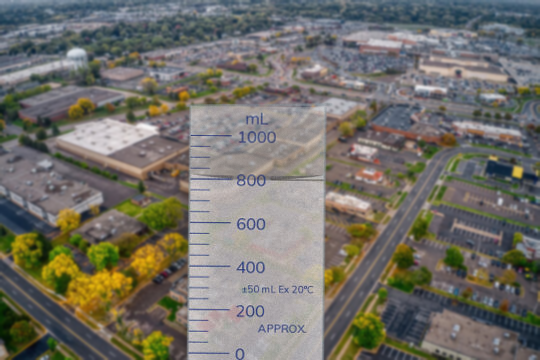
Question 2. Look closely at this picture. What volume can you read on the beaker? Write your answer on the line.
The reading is 800 mL
